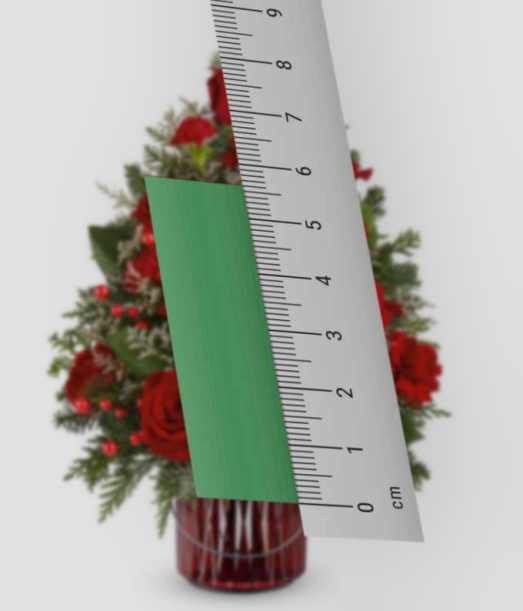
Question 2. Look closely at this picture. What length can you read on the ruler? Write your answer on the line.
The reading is 5.6 cm
